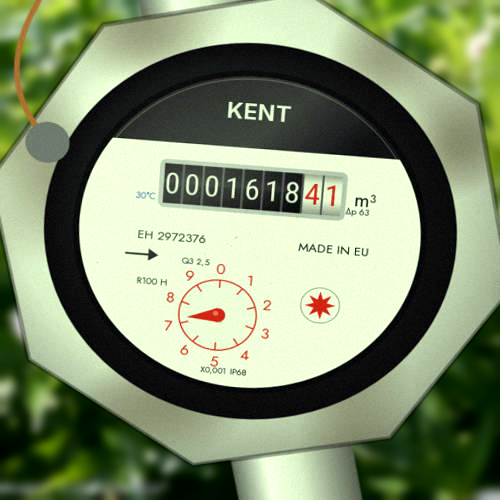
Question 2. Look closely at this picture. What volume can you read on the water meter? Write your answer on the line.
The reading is 1618.417 m³
